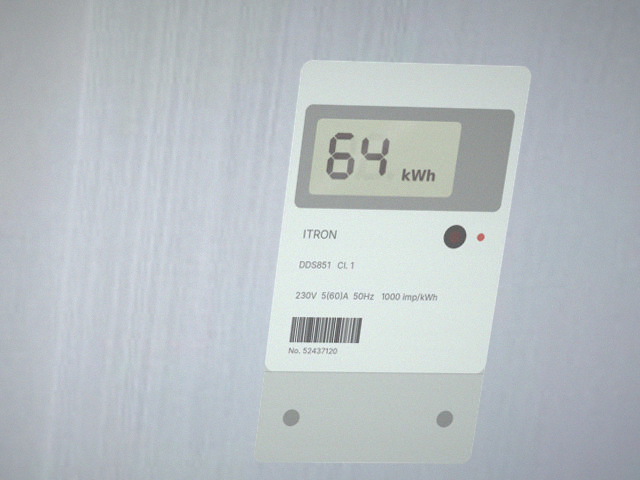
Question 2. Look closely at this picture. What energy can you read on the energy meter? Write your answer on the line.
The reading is 64 kWh
